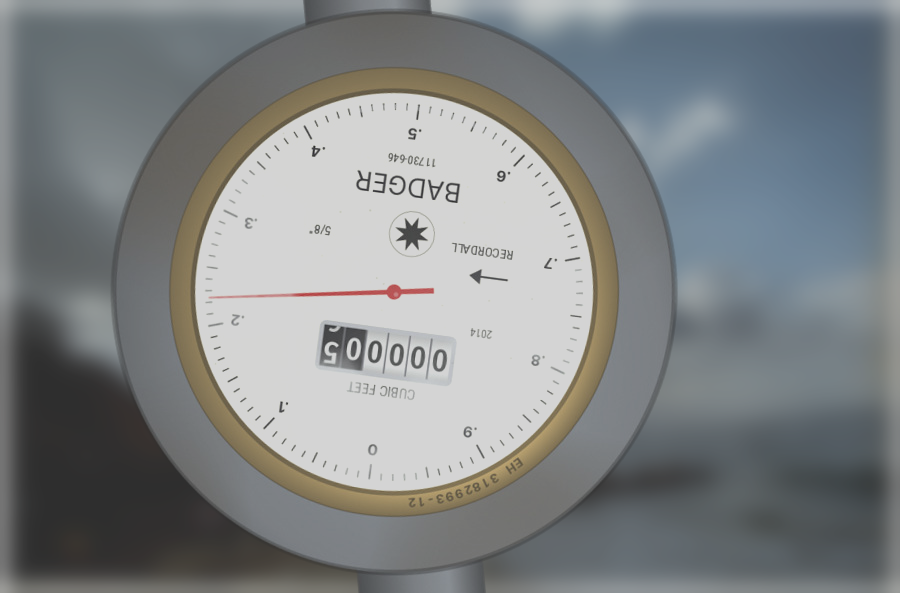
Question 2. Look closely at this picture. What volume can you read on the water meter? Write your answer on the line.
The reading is 5.22 ft³
